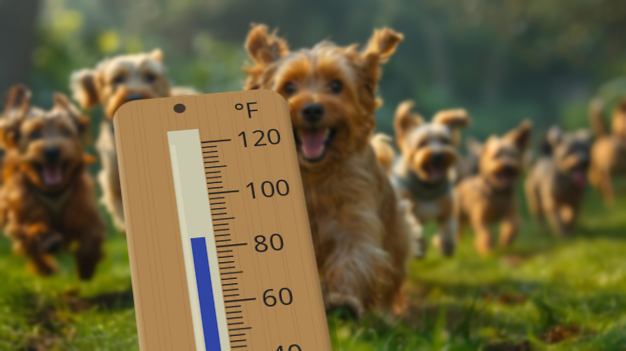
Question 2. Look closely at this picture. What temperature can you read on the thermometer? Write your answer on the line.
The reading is 84 °F
